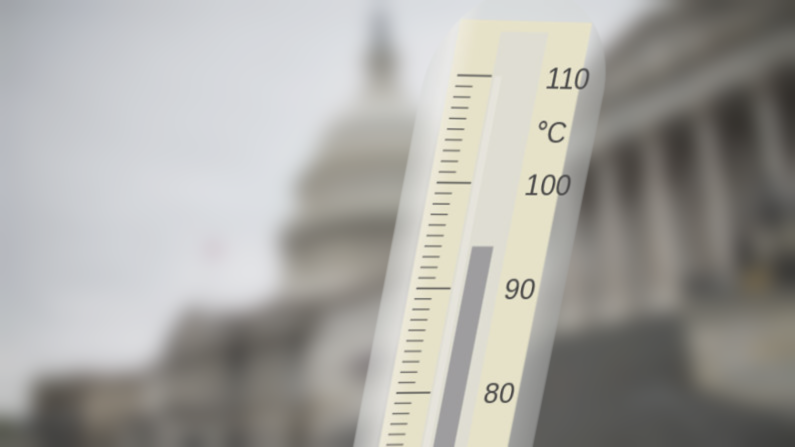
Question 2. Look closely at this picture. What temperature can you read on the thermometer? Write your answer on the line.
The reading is 94 °C
